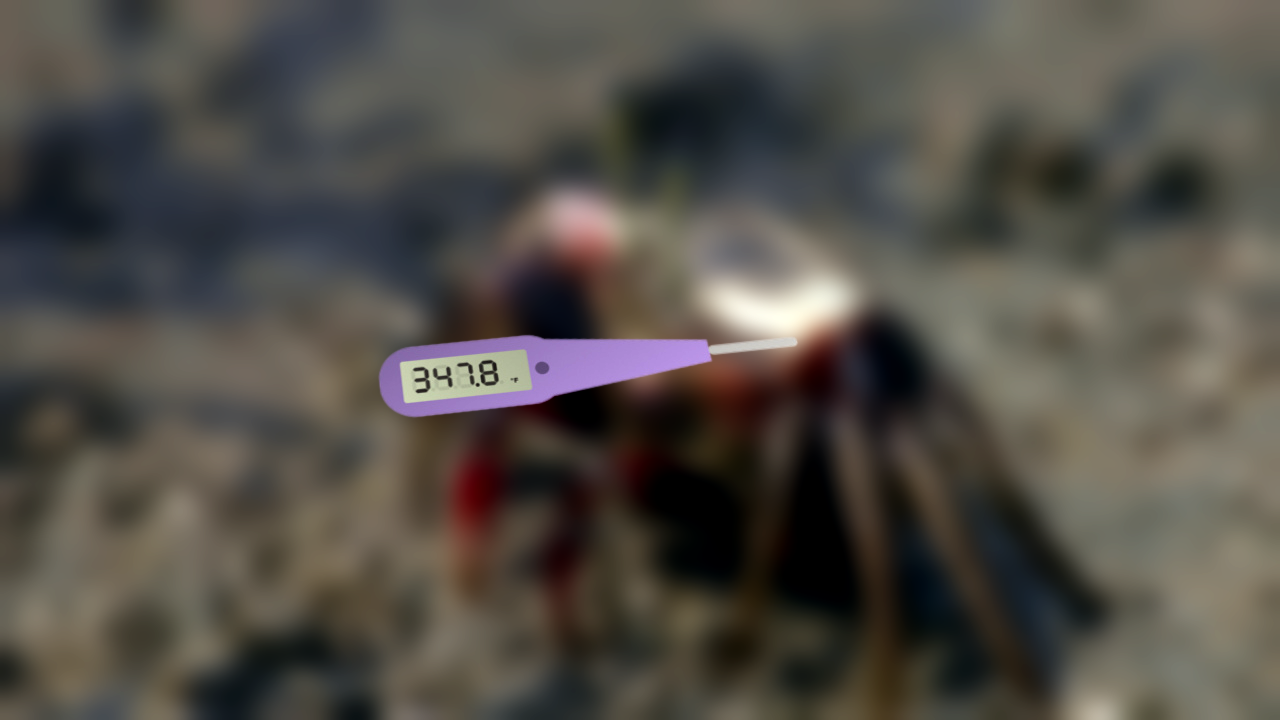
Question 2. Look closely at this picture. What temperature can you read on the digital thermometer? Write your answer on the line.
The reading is 347.8 °F
